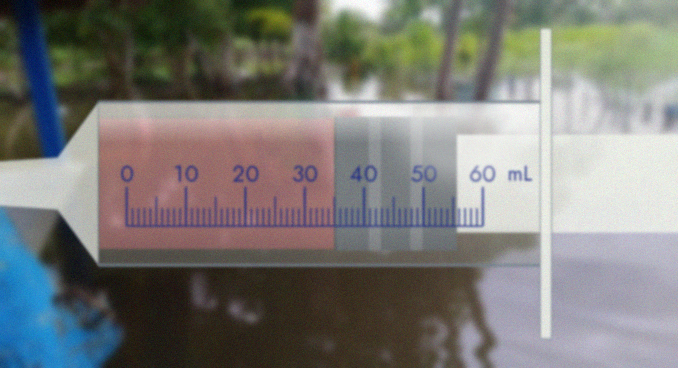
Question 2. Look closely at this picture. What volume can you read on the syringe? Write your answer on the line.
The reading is 35 mL
